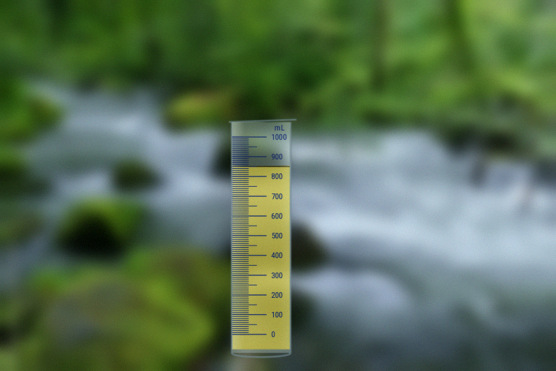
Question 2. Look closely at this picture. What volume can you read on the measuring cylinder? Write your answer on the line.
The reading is 850 mL
